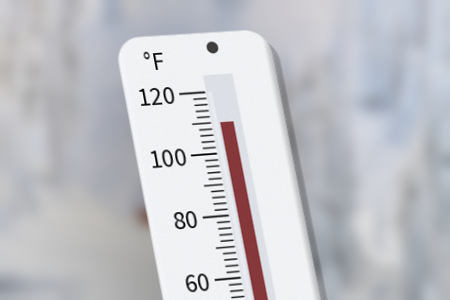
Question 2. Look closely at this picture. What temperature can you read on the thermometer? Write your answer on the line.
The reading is 110 °F
